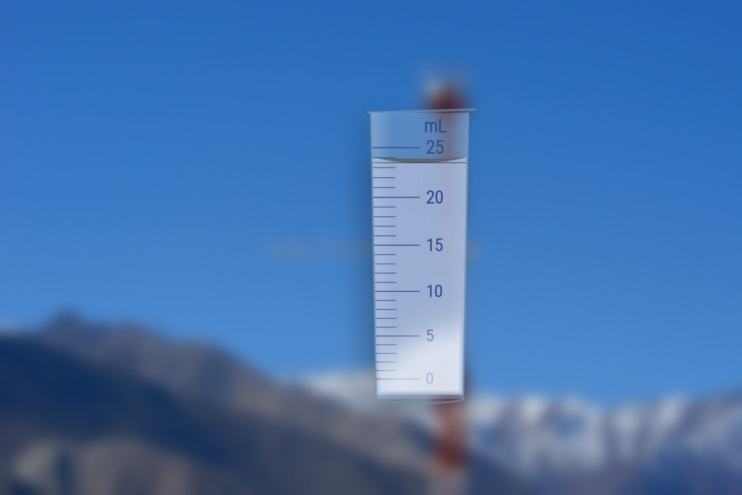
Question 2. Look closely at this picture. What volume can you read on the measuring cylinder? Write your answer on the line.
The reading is 23.5 mL
